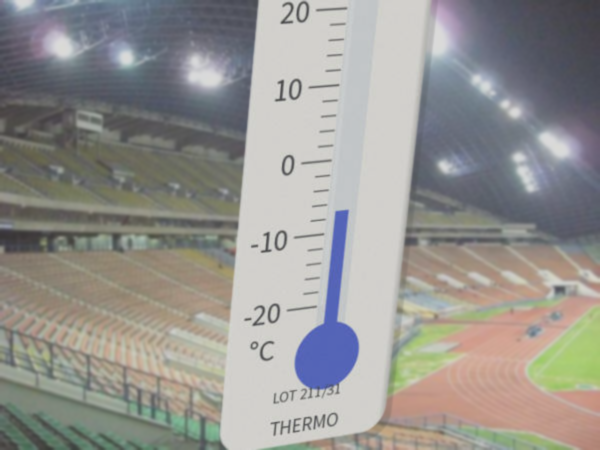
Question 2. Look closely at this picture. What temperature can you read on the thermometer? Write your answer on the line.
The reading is -7 °C
